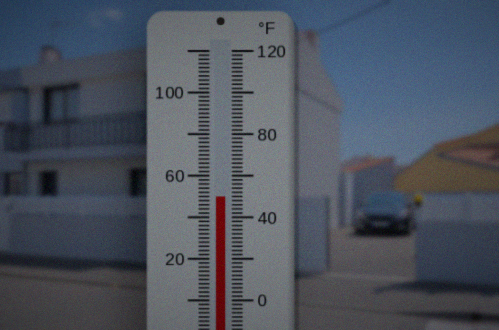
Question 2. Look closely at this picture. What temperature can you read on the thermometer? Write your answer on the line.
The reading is 50 °F
